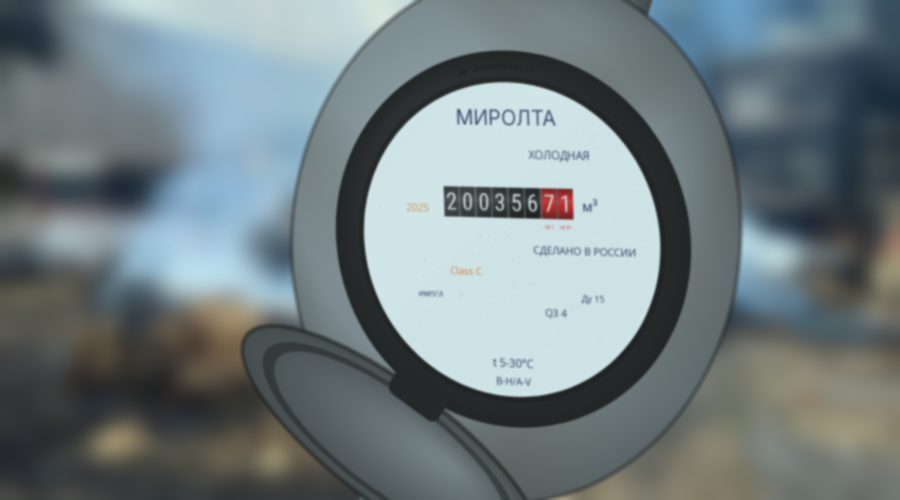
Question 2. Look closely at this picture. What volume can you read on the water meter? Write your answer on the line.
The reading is 200356.71 m³
